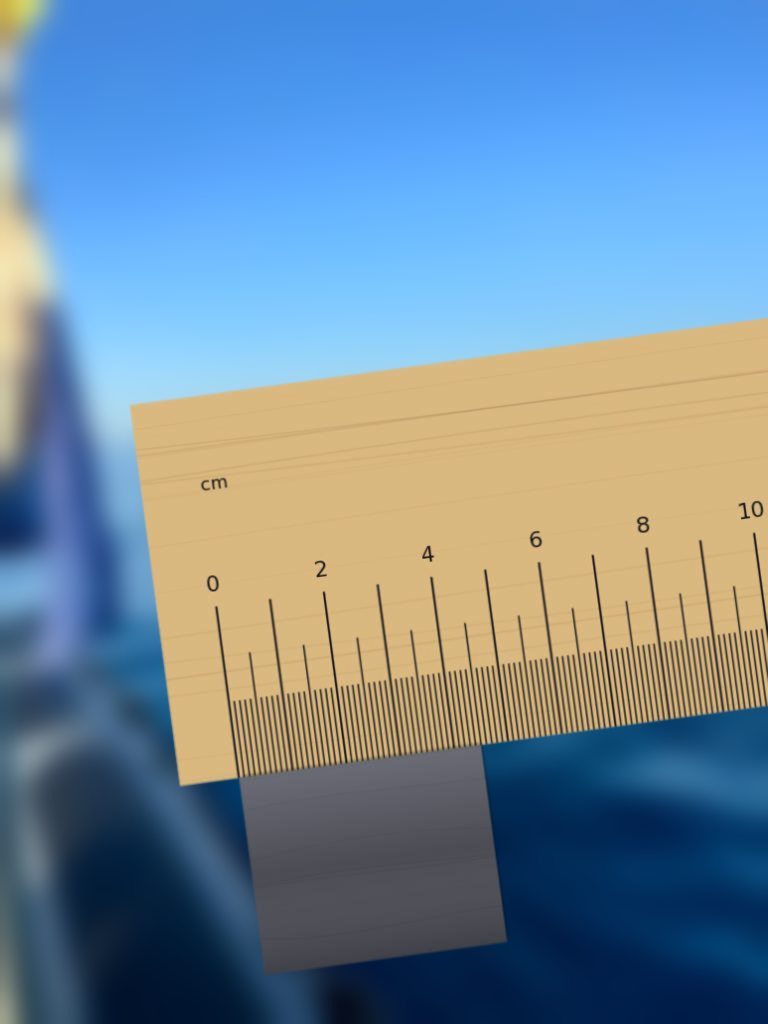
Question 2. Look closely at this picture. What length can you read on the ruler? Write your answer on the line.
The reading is 4.5 cm
